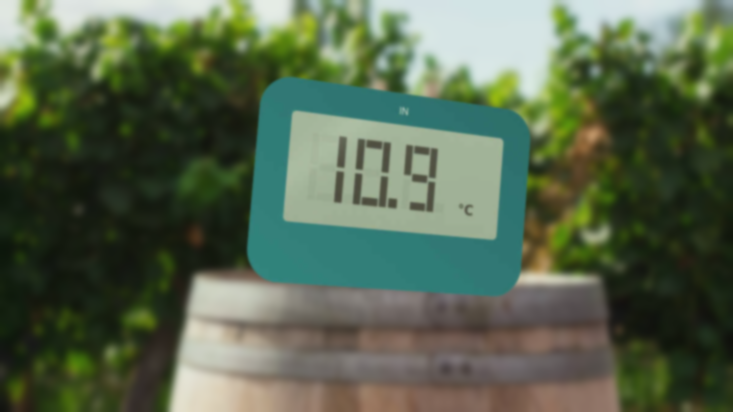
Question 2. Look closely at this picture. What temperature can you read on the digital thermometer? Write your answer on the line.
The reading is 10.9 °C
